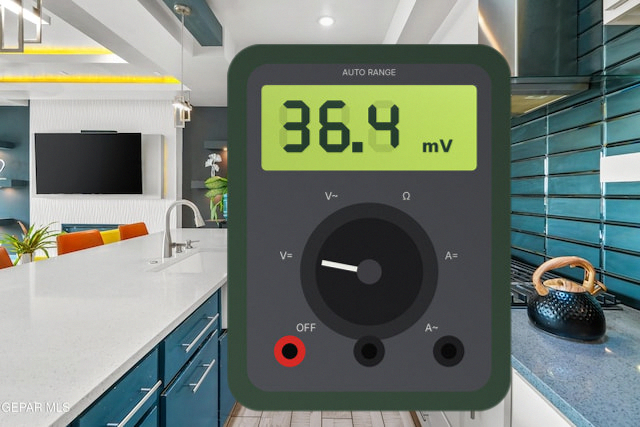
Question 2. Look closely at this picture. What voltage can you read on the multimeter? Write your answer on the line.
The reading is 36.4 mV
